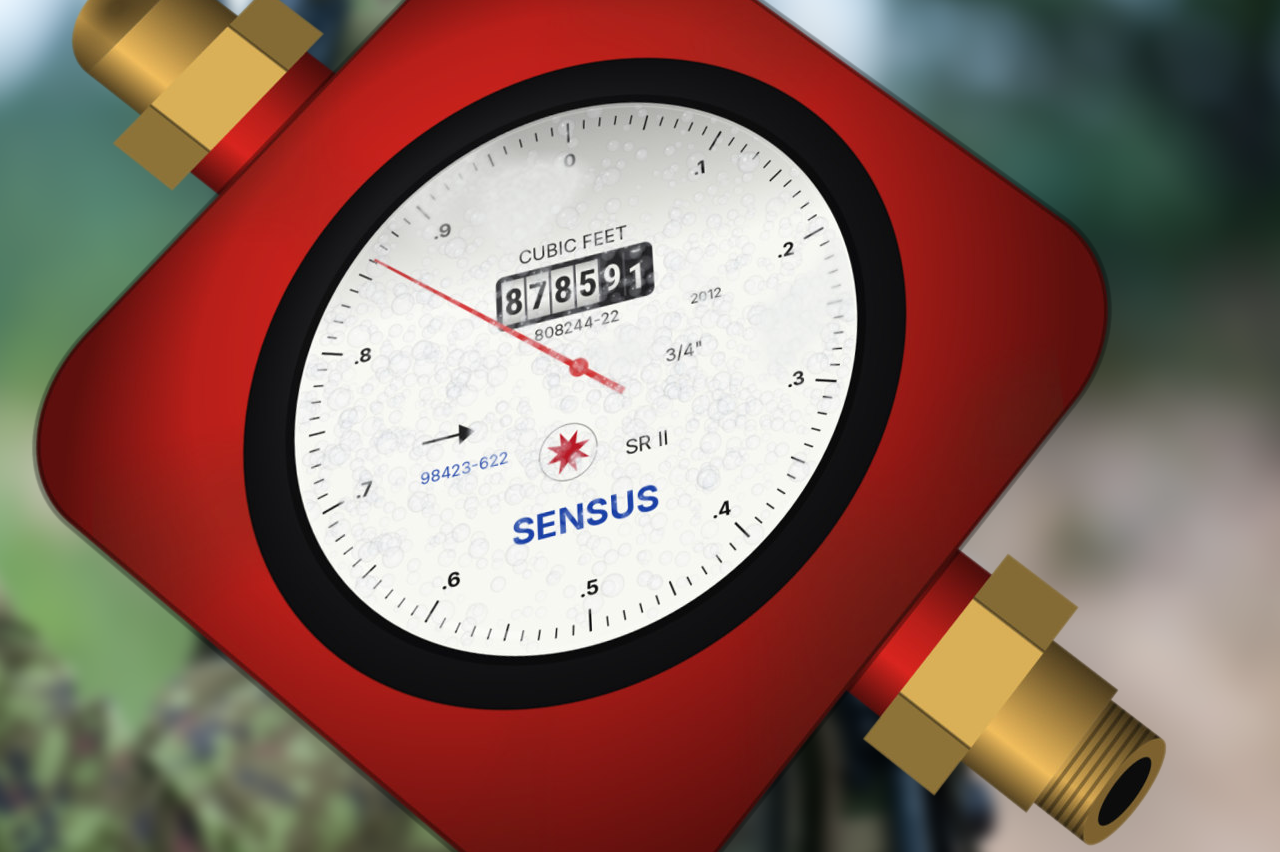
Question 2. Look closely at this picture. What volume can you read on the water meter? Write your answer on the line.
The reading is 878590.86 ft³
